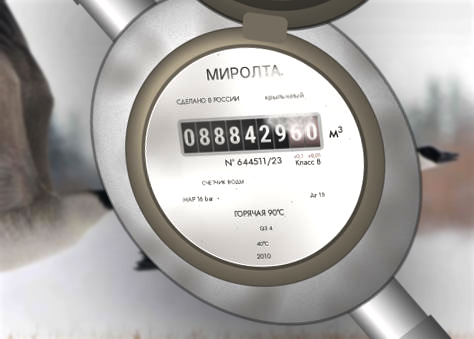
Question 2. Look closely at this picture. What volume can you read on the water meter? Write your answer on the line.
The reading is 888429.60 m³
